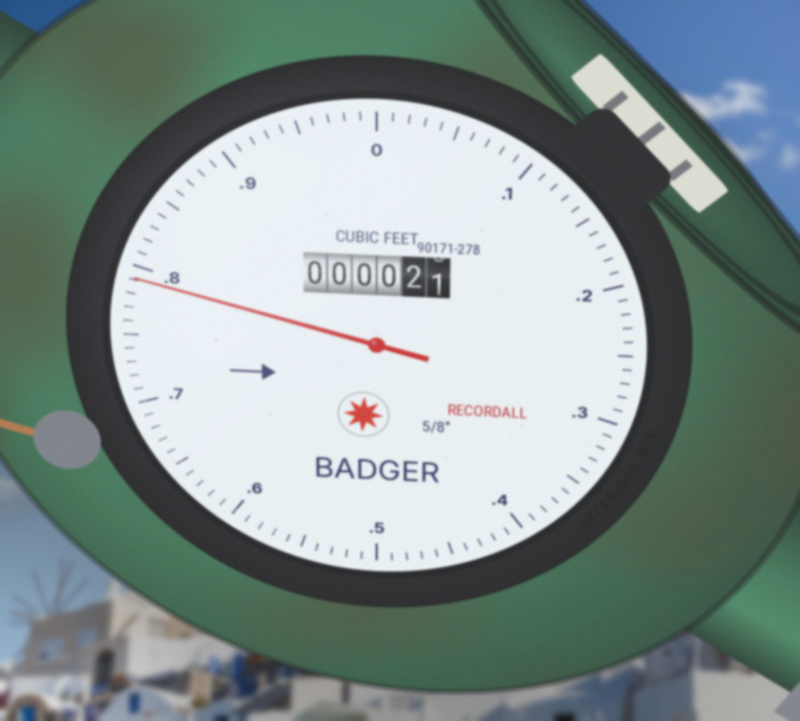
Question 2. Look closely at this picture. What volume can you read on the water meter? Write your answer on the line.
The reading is 20.79 ft³
